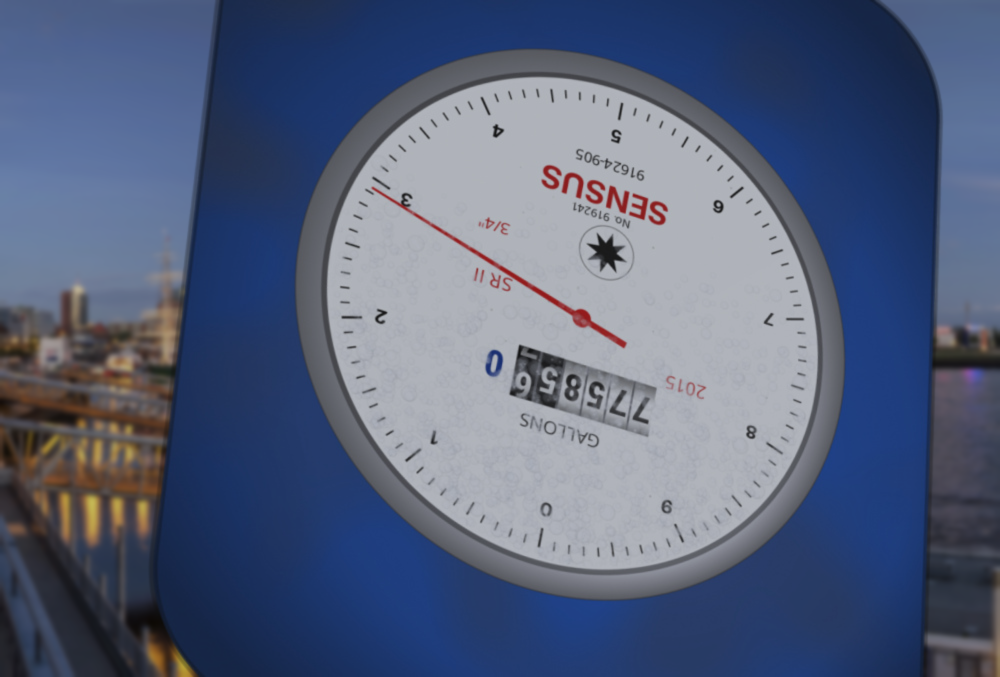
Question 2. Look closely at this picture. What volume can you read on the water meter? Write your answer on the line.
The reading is 7758562.9 gal
